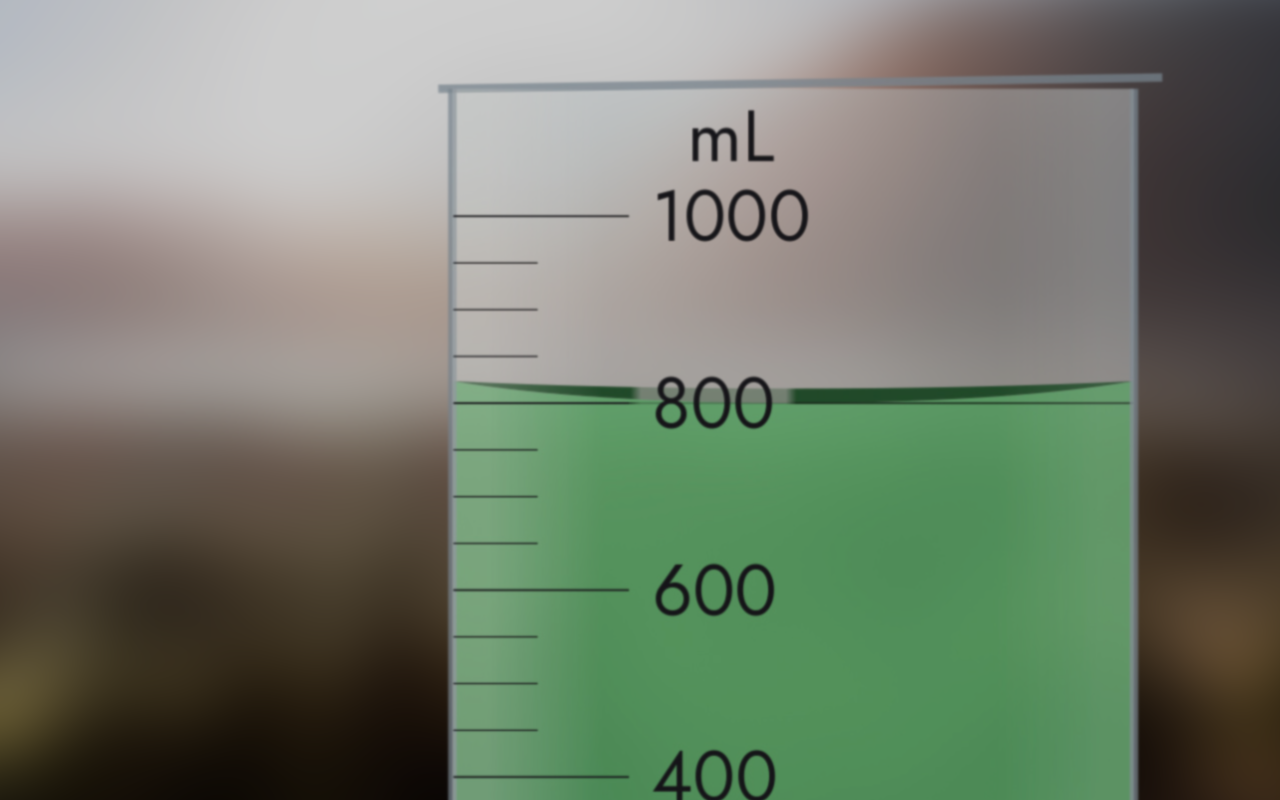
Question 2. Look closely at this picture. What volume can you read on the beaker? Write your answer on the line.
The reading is 800 mL
